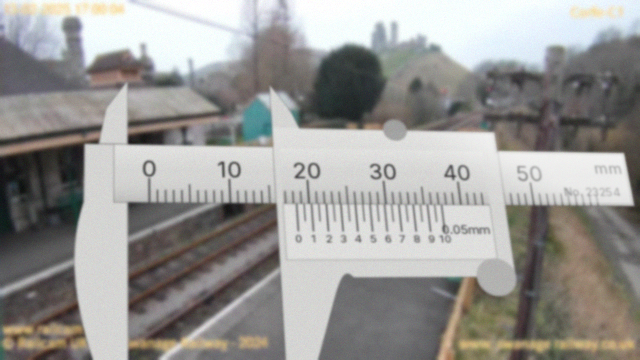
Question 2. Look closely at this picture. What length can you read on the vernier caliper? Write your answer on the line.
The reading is 18.4 mm
